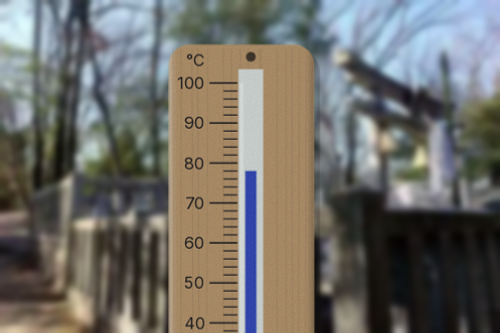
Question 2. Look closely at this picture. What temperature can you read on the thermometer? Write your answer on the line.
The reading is 78 °C
